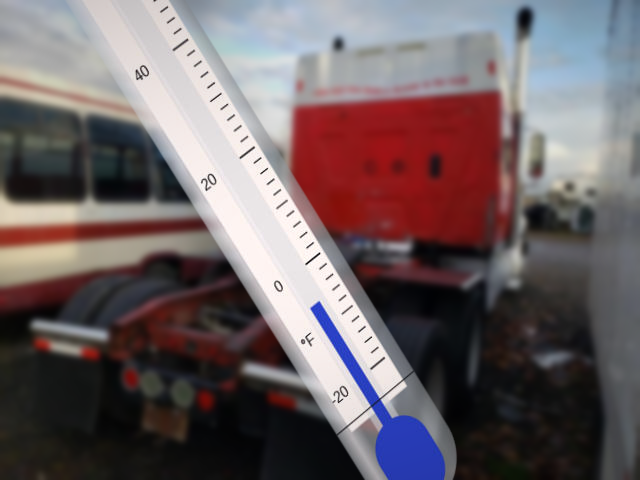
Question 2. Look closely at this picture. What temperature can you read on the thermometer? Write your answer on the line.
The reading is -6 °F
